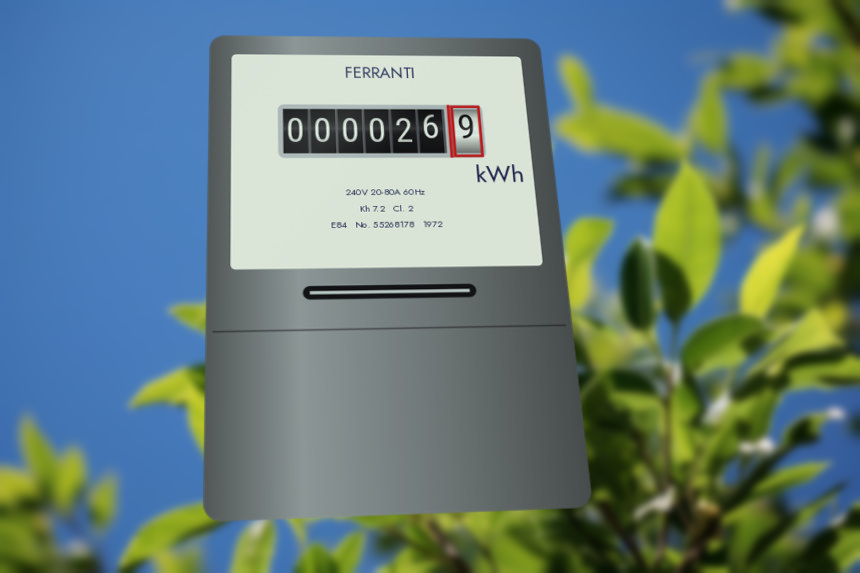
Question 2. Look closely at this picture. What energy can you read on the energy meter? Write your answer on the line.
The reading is 26.9 kWh
